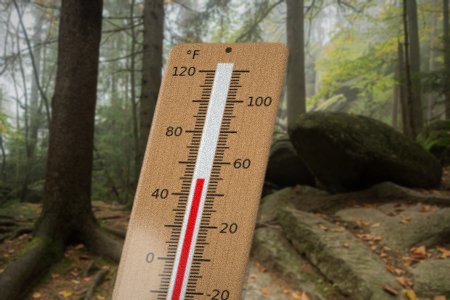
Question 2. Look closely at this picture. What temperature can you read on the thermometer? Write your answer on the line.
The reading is 50 °F
